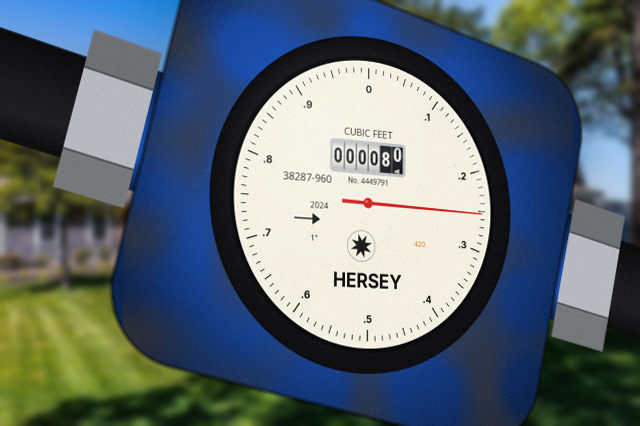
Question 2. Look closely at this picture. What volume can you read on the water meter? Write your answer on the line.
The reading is 80.25 ft³
